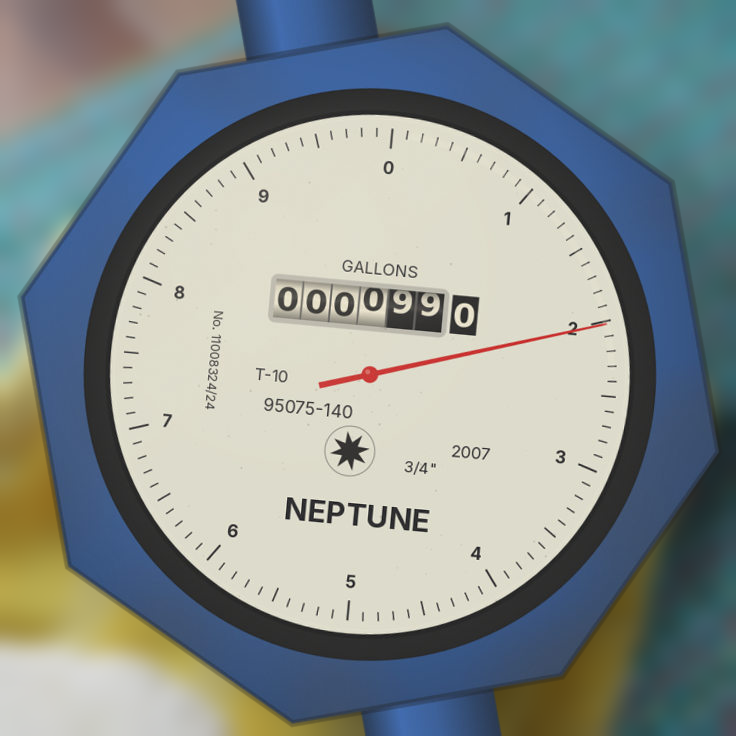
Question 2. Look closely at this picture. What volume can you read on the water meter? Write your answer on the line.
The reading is 992.0 gal
